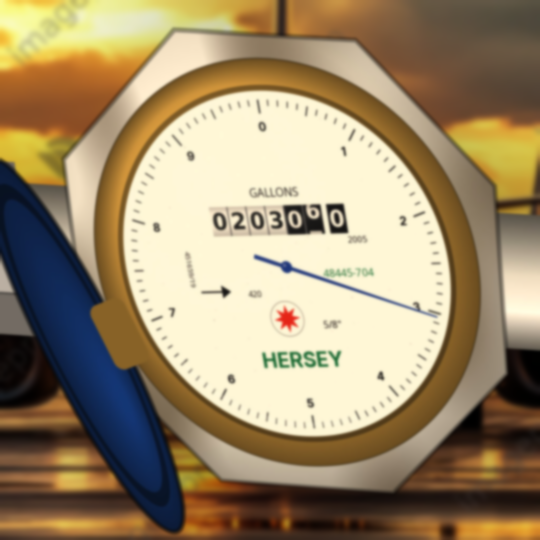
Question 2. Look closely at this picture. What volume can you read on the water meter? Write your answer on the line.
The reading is 203063.0 gal
